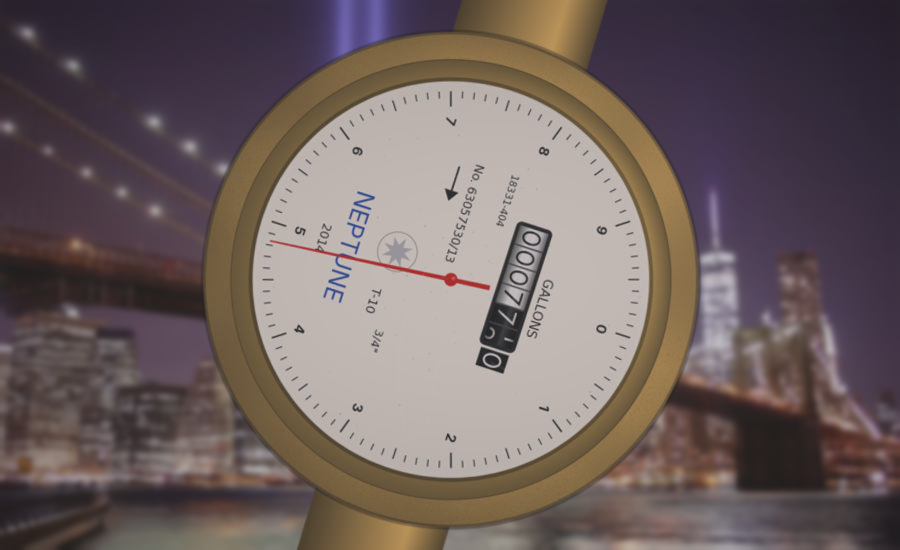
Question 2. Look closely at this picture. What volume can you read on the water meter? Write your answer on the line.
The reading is 7714.8 gal
